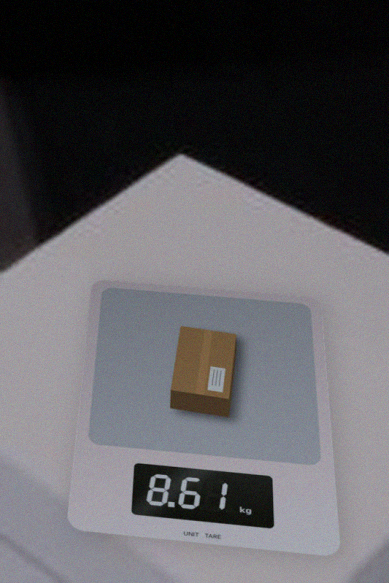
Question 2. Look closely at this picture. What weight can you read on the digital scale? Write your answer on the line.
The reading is 8.61 kg
